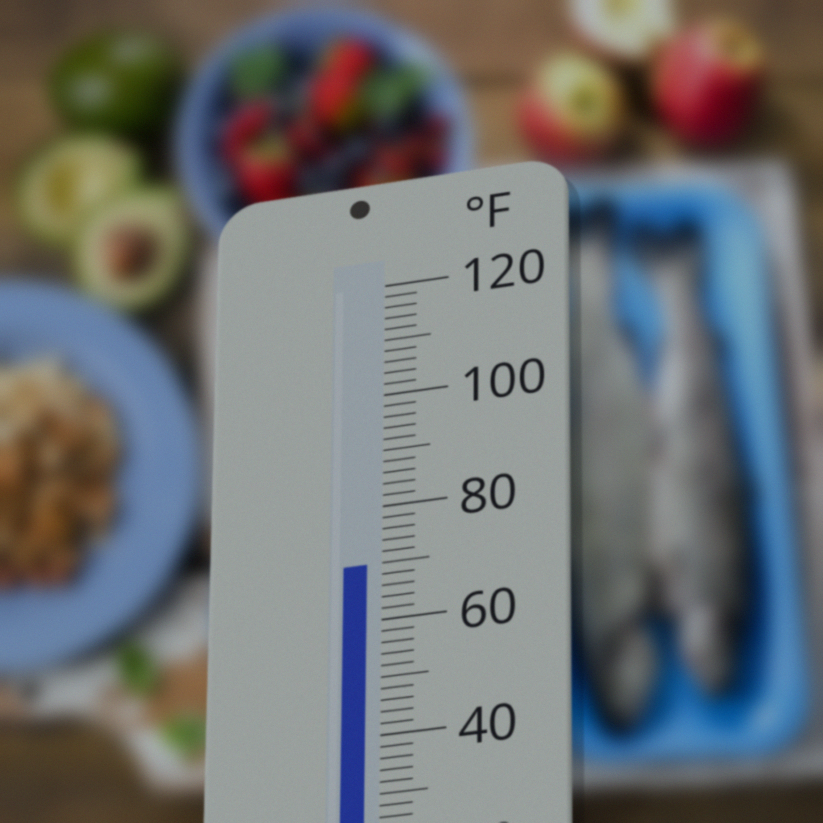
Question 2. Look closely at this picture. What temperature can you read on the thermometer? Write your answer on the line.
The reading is 70 °F
